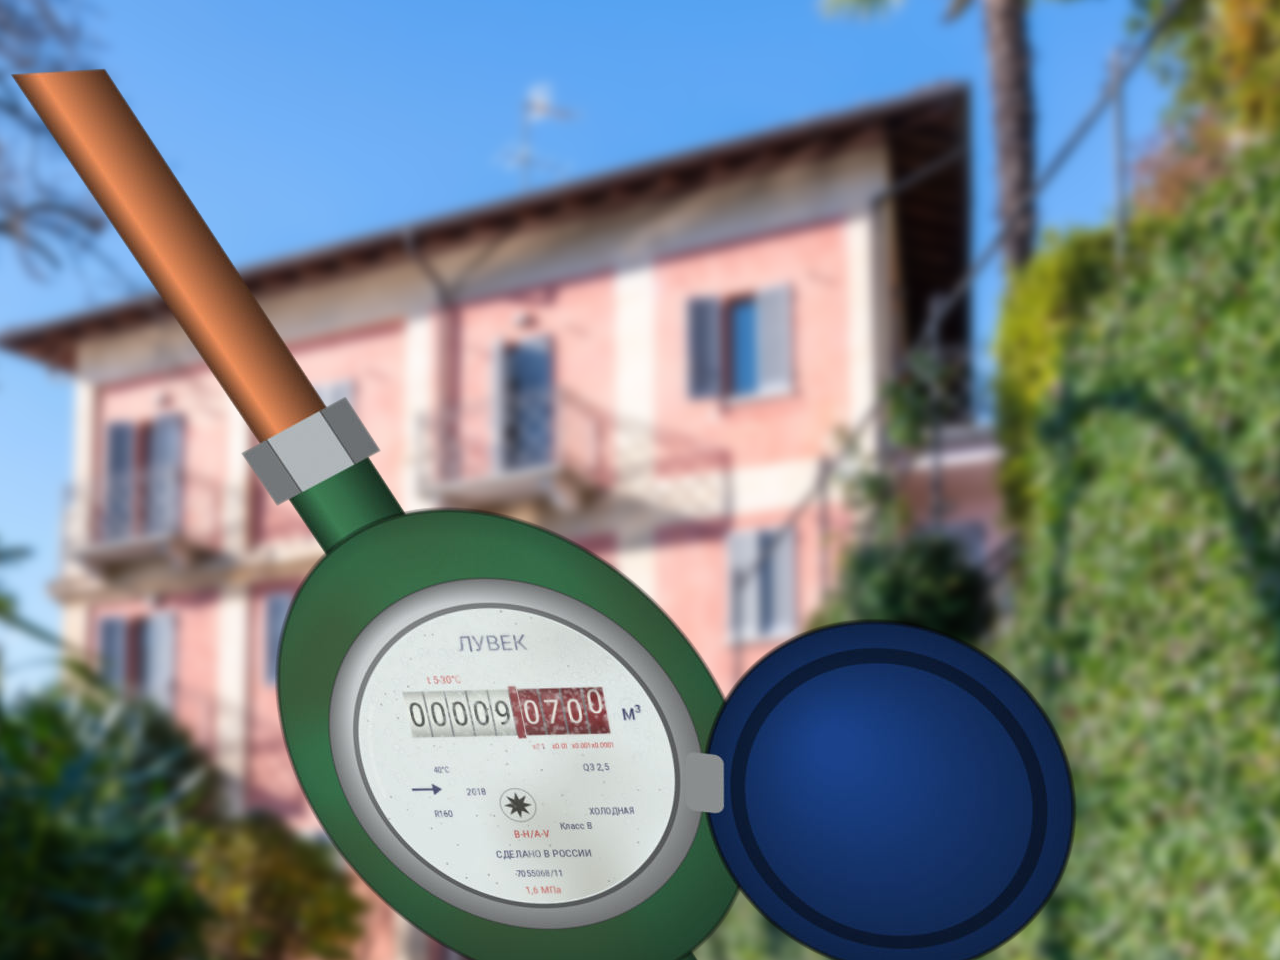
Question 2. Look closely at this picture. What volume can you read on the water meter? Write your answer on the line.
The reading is 9.0700 m³
